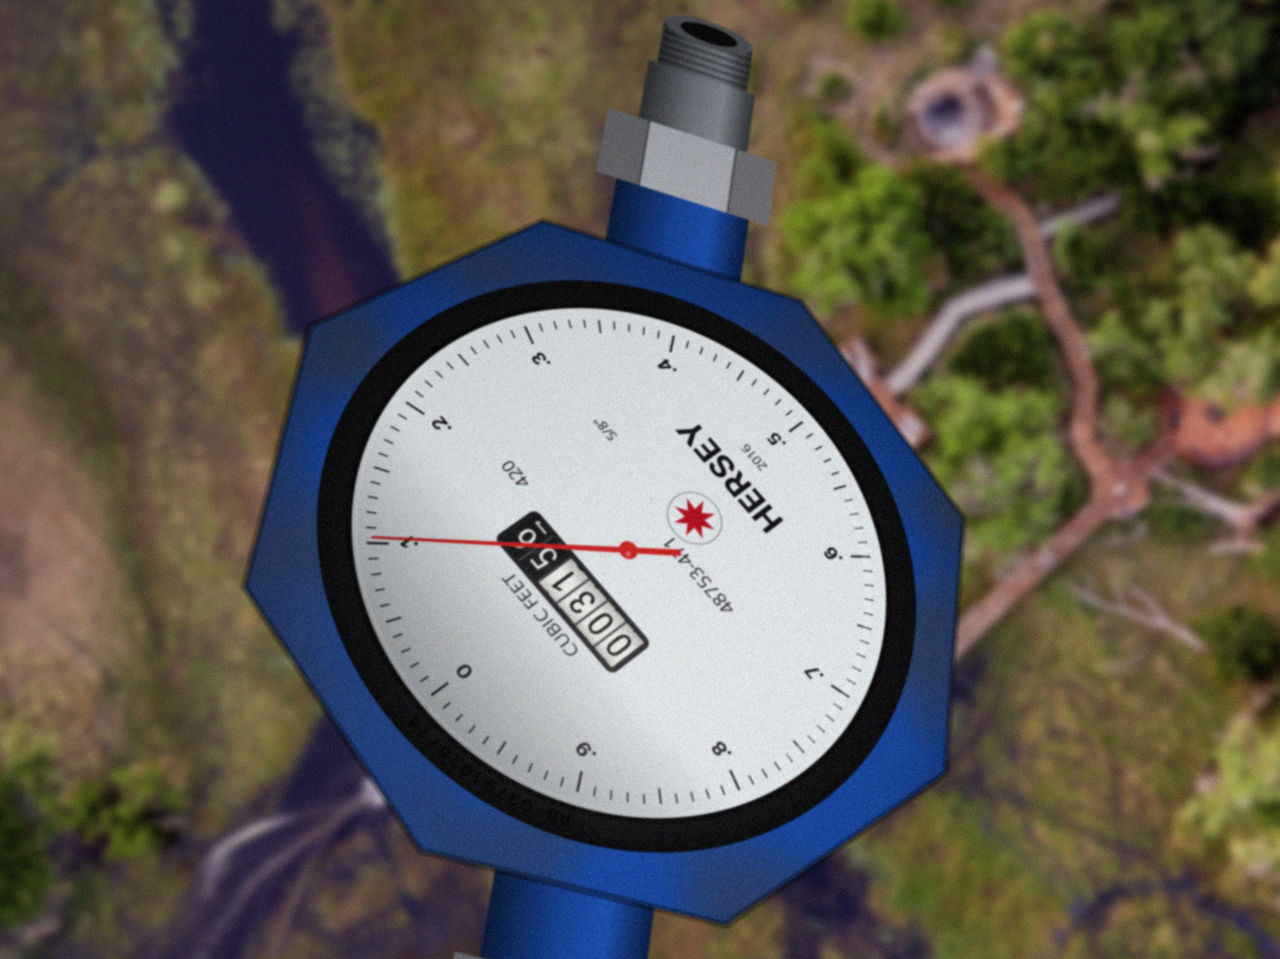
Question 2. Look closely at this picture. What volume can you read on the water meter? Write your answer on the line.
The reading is 3156.10 ft³
